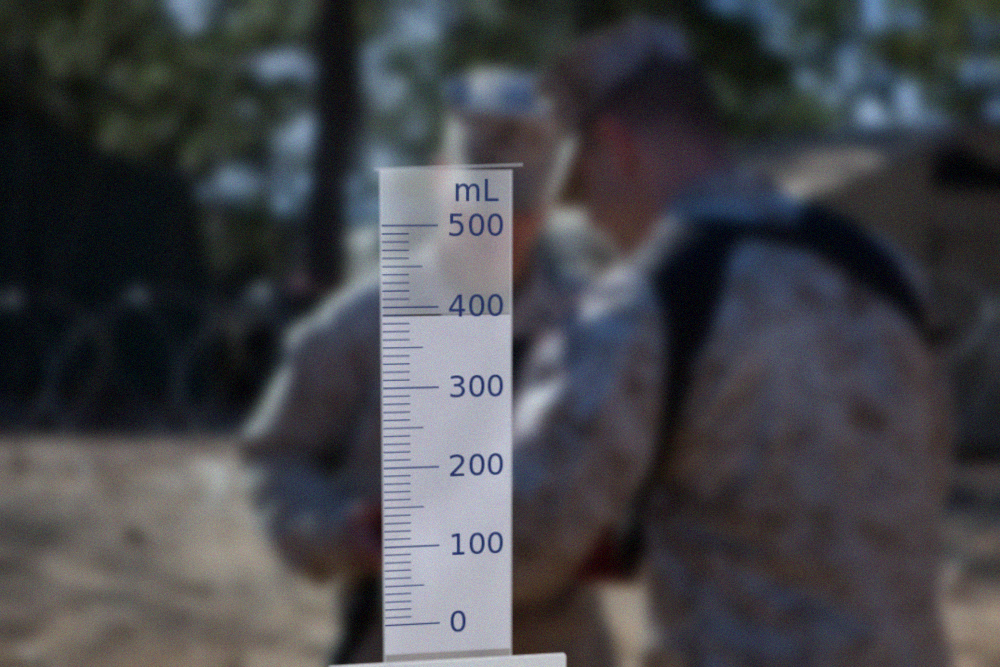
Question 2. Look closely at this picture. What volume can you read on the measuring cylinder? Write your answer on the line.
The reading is 390 mL
